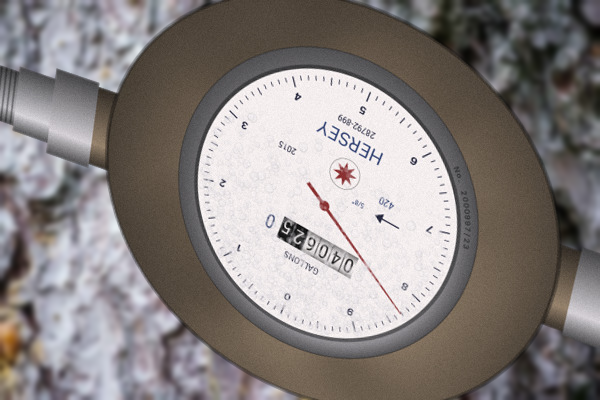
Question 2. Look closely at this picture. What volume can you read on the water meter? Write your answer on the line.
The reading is 406248.3 gal
